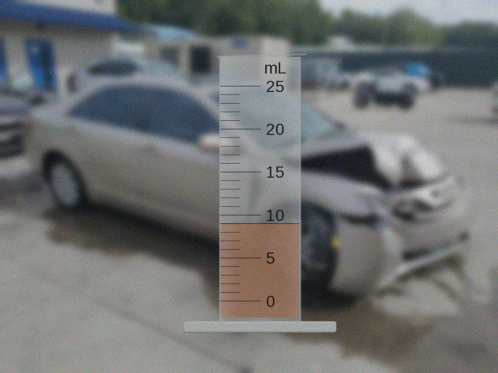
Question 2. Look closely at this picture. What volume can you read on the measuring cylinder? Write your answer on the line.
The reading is 9 mL
